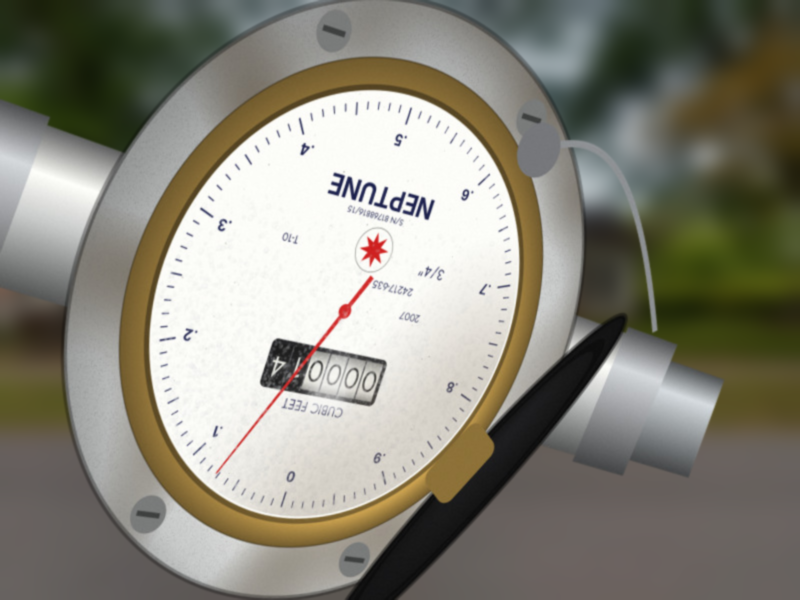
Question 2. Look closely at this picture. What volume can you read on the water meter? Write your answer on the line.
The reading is 14.07 ft³
